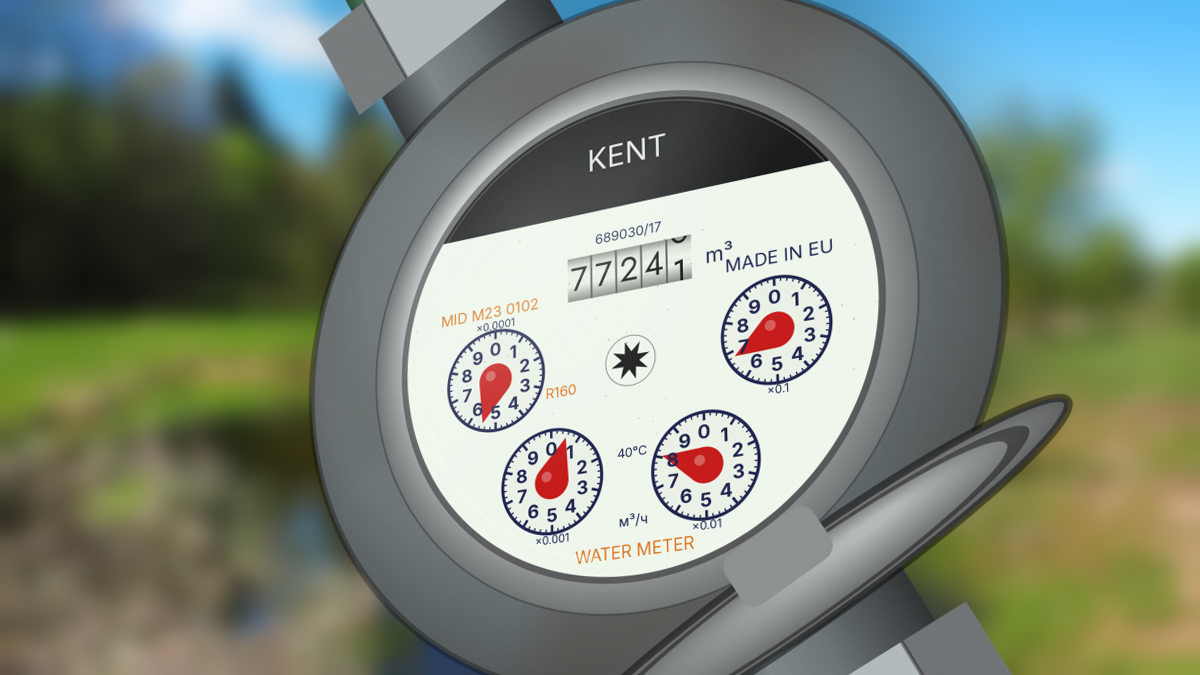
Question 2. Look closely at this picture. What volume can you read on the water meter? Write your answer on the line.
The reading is 77240.6805 m³
